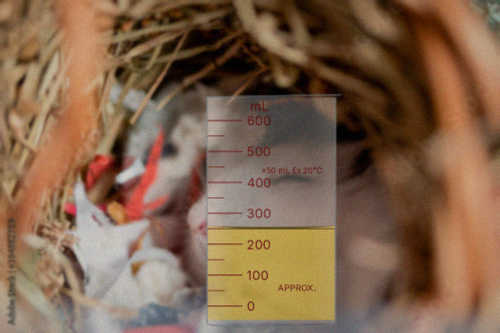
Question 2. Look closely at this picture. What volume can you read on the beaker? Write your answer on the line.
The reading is 250 mL
